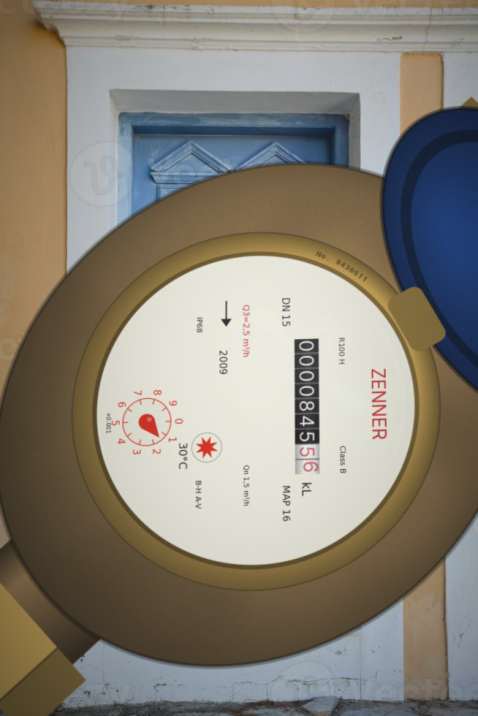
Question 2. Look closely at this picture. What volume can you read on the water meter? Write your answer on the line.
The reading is 845.561 kL
